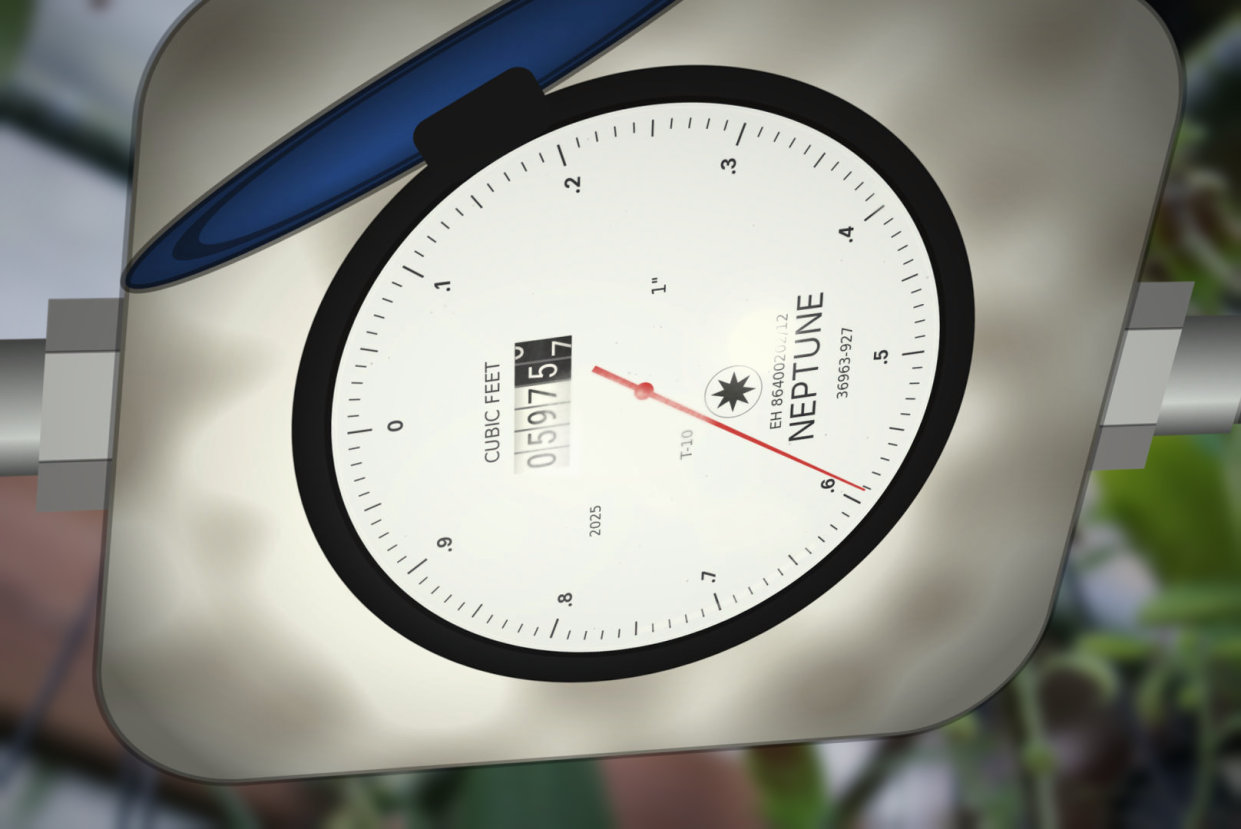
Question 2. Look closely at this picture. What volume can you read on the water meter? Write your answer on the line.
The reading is 59756.59 ft³
